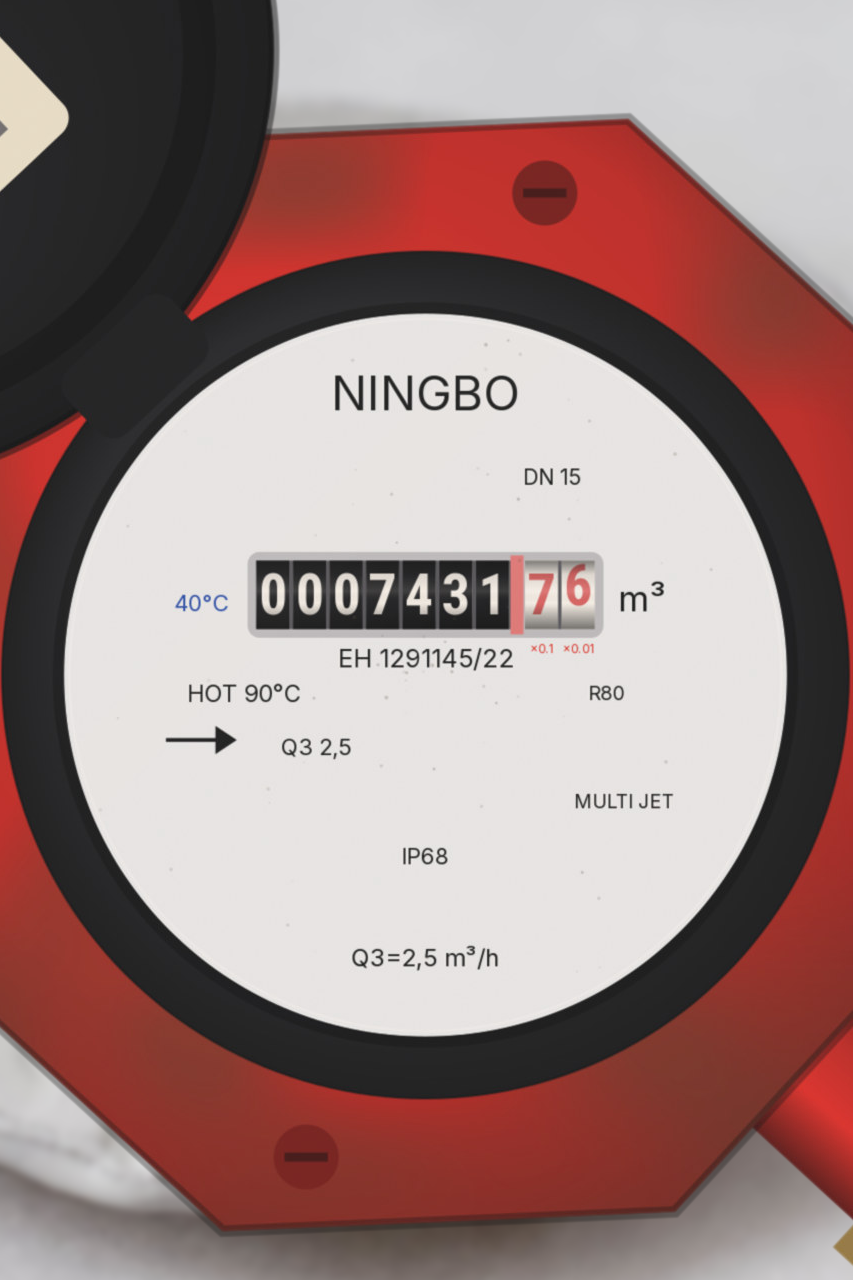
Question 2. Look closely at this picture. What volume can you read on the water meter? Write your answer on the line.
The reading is 7431.76 m³
